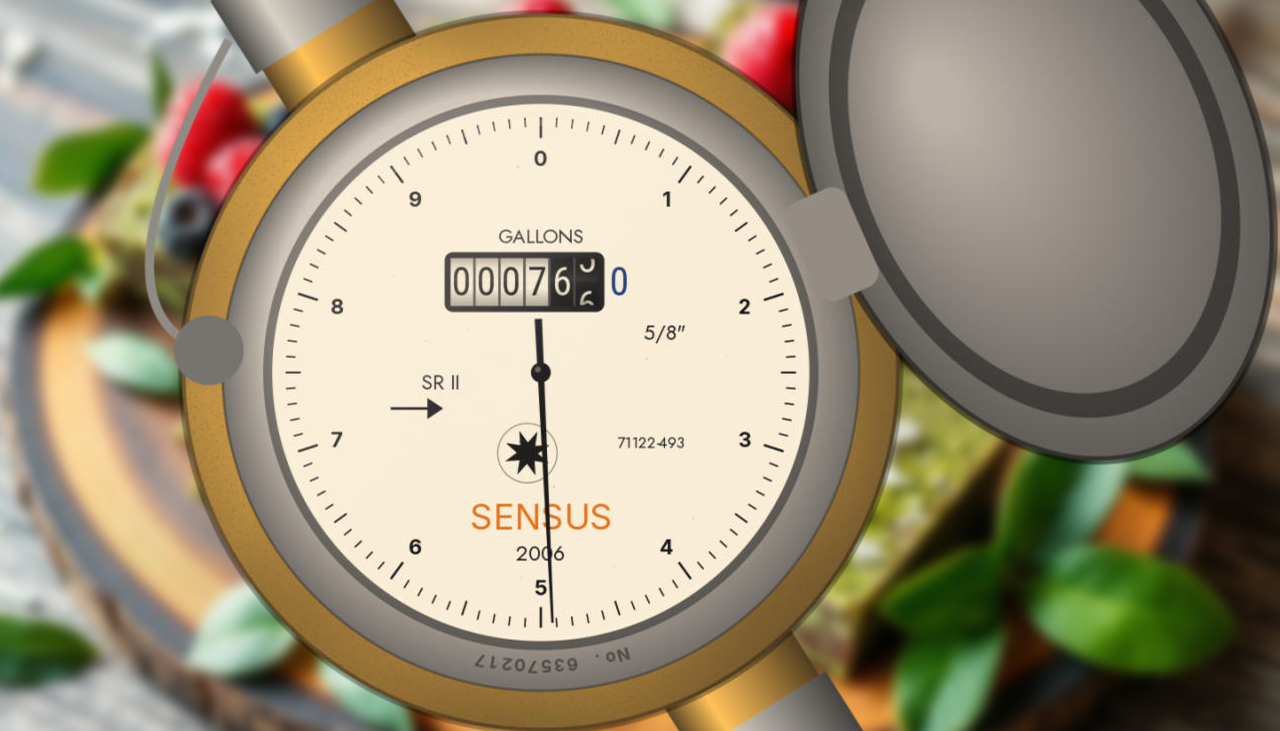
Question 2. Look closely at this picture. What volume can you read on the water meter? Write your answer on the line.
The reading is 7654.9 gal
